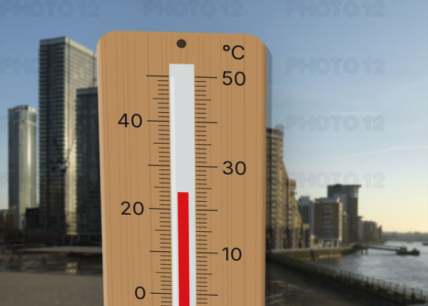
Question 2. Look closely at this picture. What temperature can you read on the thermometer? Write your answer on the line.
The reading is 24 °C
